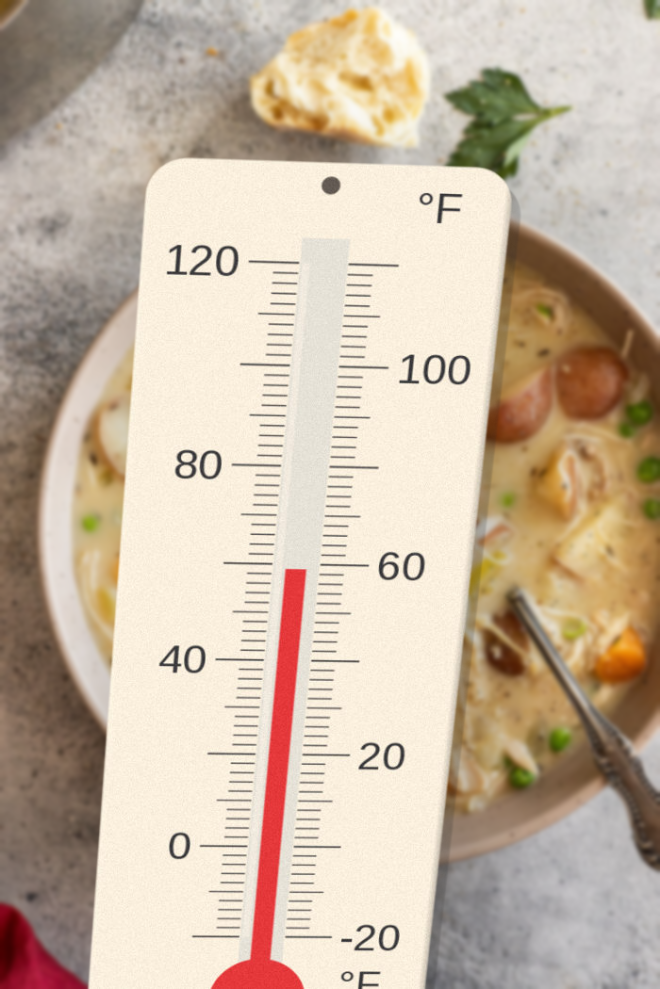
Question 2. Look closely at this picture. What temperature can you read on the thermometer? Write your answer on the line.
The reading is 59 °F
